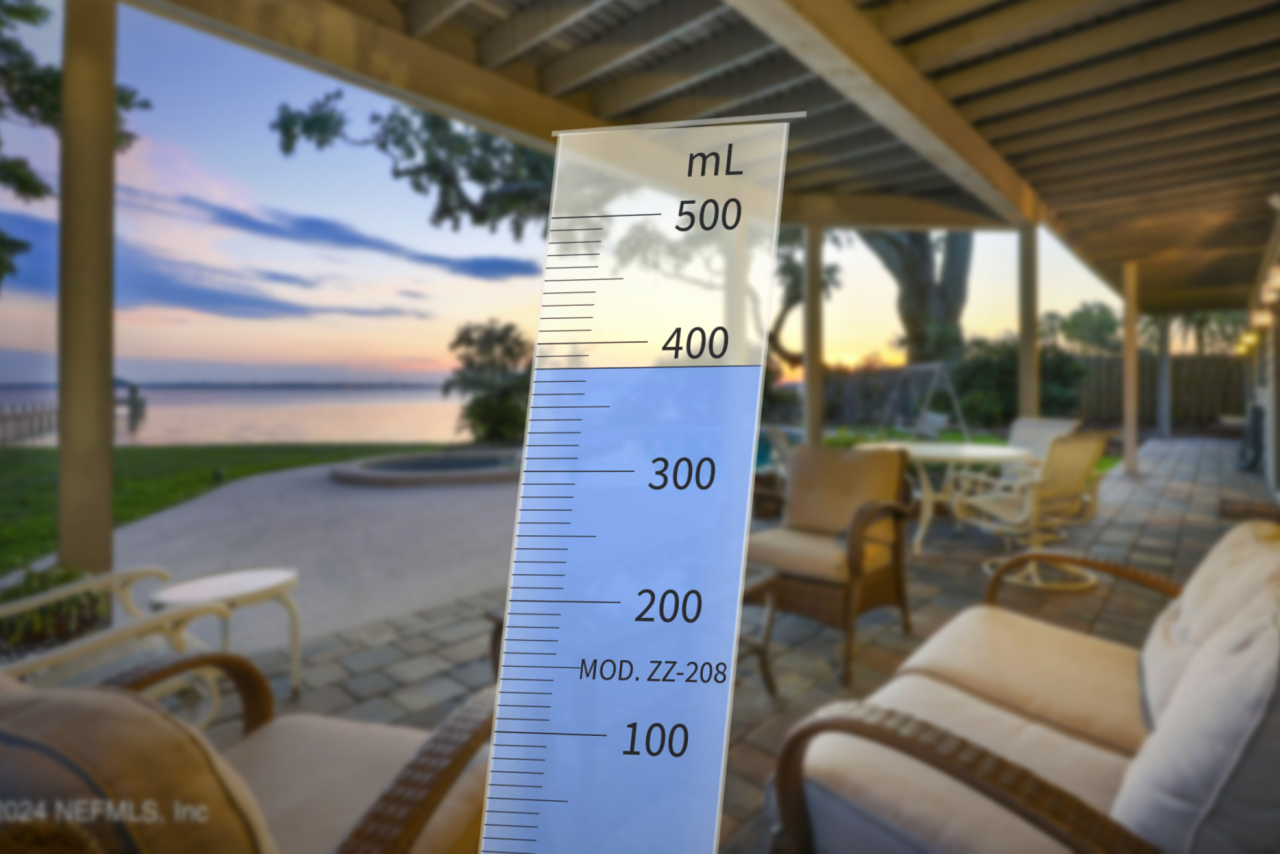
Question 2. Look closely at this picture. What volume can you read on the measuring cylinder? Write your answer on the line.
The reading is 380 mL
